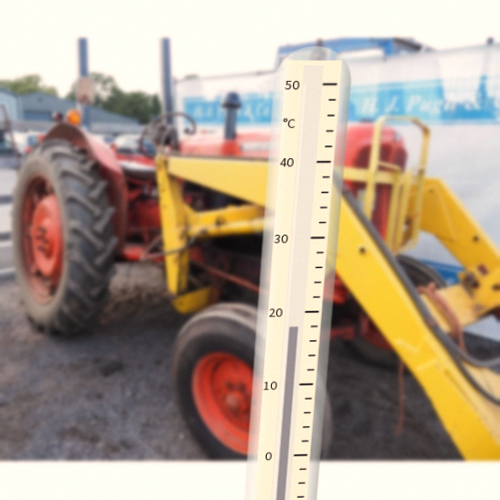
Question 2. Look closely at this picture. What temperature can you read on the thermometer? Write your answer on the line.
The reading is 18 °C
